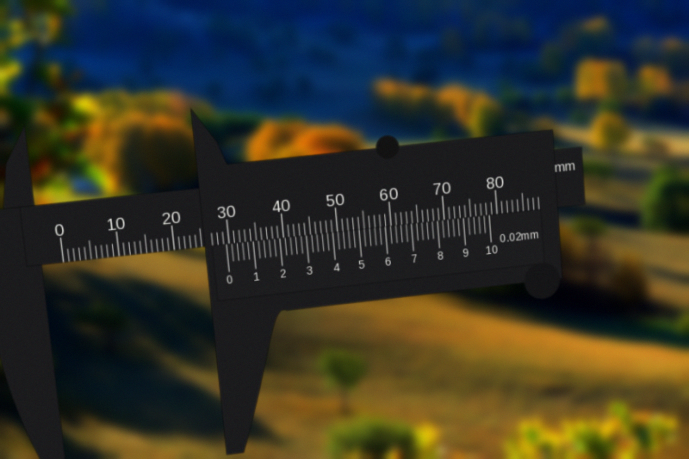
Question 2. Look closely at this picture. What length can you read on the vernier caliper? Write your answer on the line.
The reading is 29.5 mm
